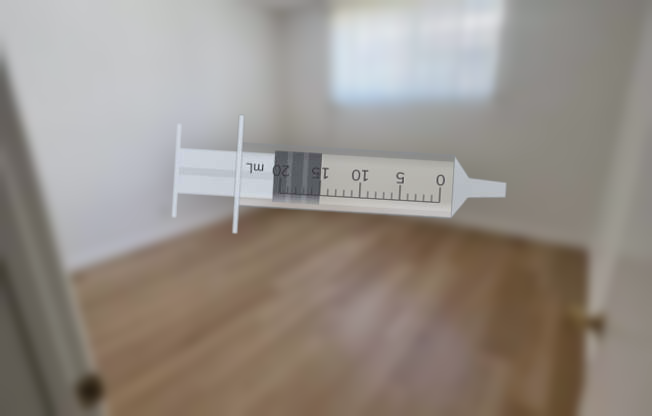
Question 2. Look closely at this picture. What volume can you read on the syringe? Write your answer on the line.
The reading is 15 mL
